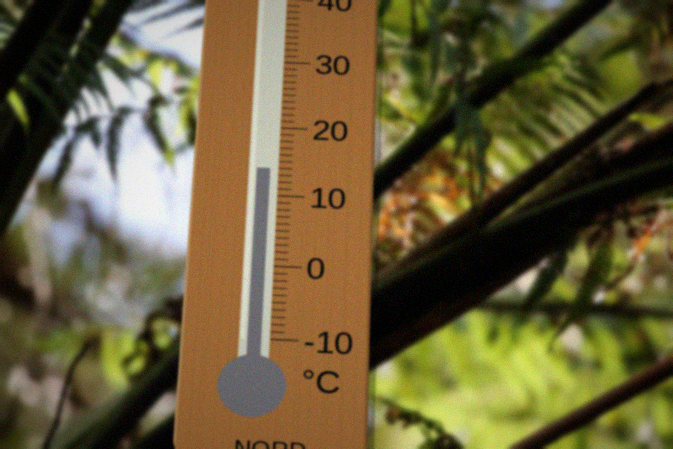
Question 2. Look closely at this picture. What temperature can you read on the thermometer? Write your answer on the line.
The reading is 14 °C
